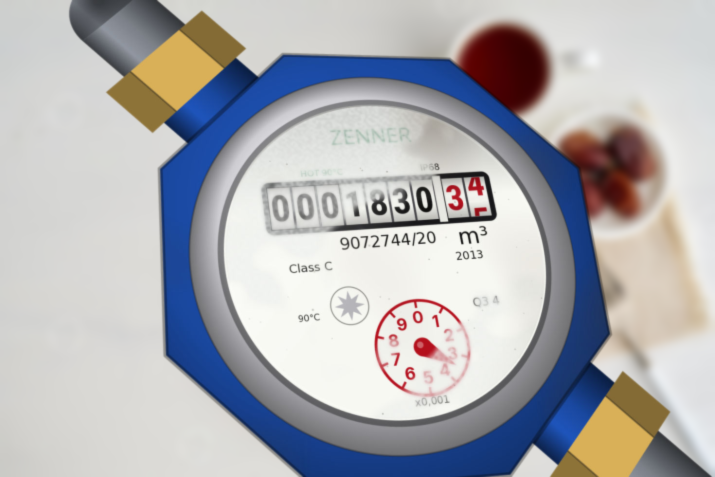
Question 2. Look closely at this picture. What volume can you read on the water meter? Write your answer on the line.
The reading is 1830.343 m³
